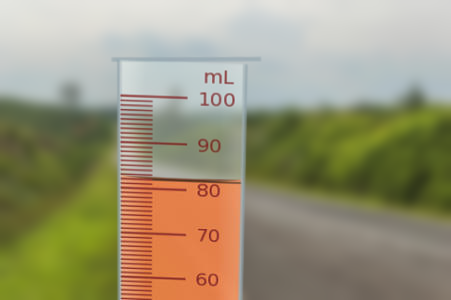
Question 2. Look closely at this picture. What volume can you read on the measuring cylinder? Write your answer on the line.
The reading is 82 mL
